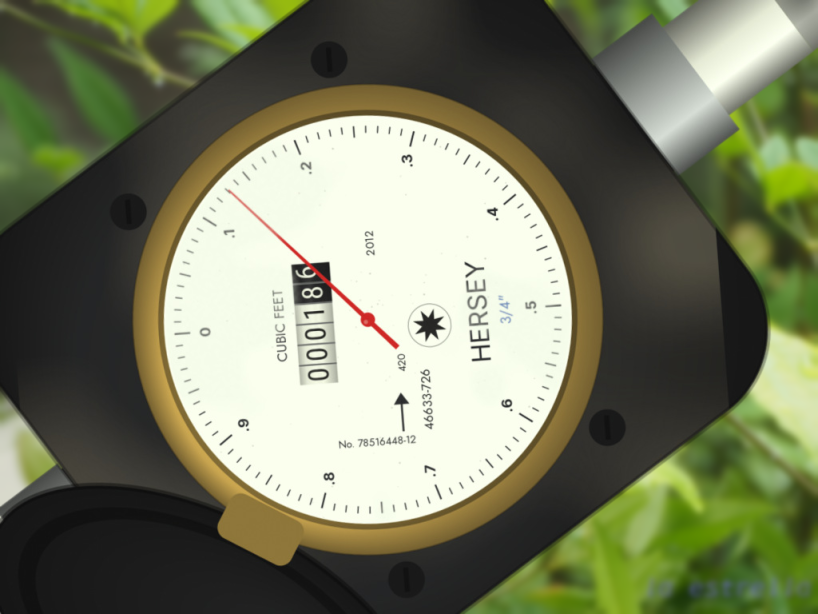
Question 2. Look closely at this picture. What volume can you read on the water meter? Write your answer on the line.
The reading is 186.13 ft³
